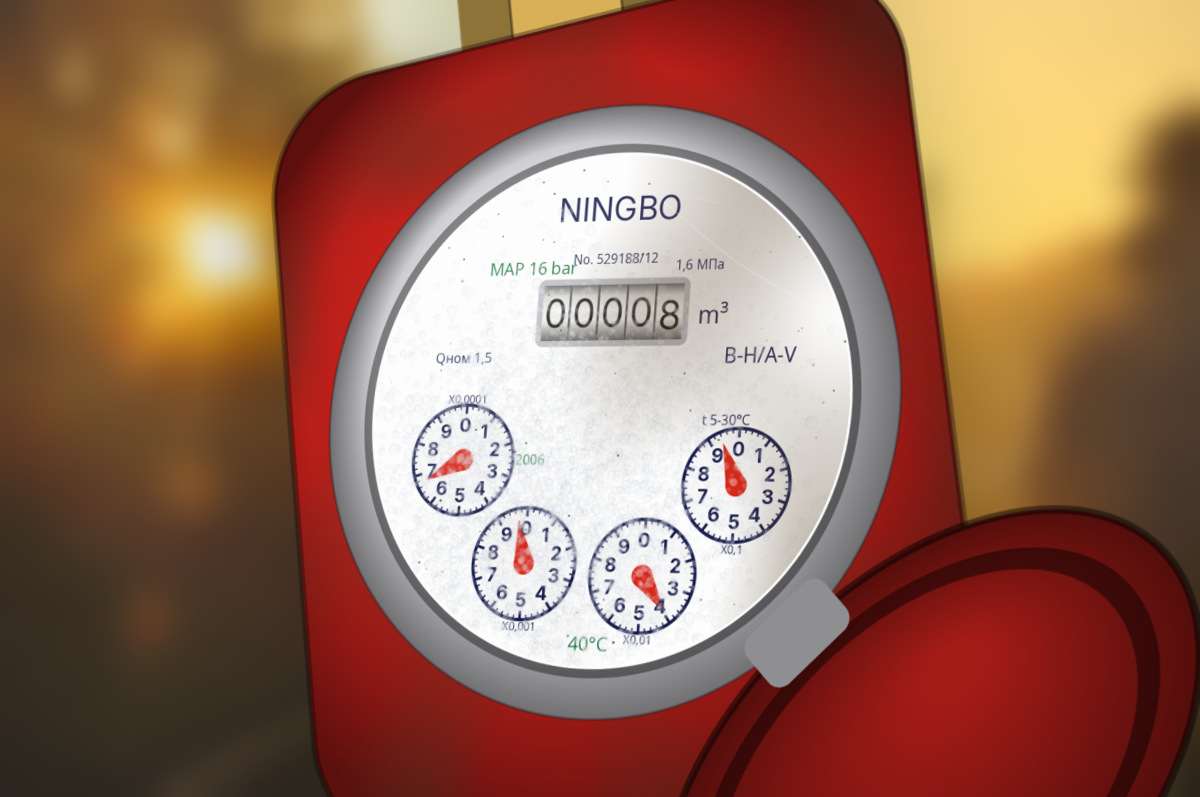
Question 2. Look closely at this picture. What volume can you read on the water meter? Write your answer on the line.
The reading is 7.9396 m³
